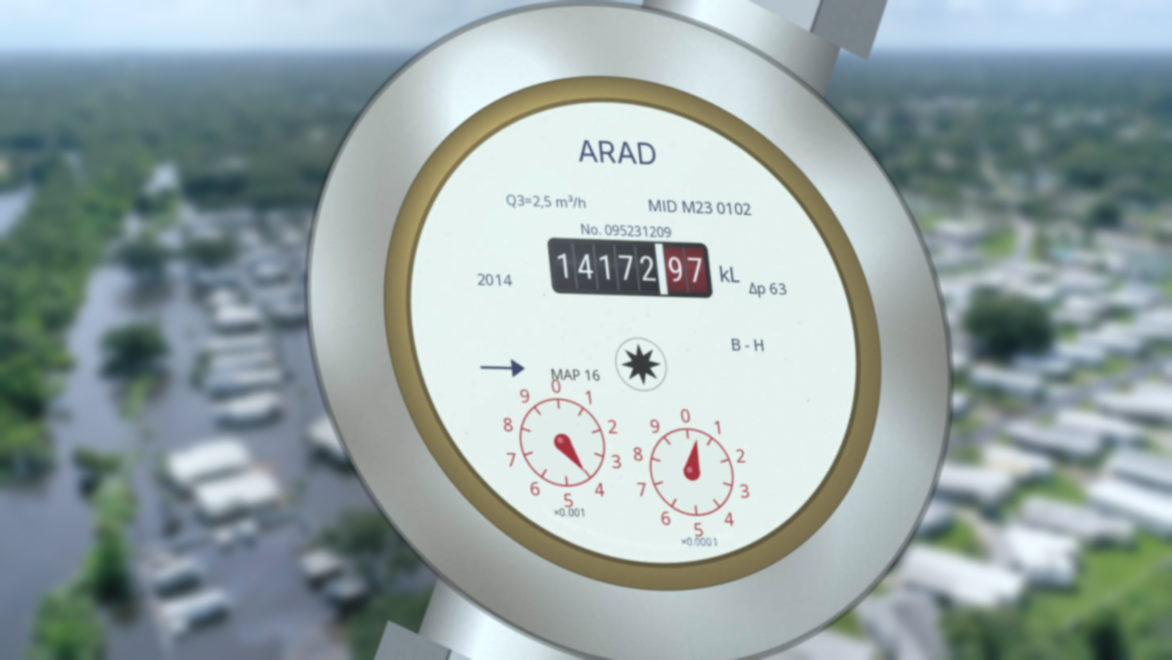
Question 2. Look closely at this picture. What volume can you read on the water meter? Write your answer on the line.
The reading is 14172.9740 kL
